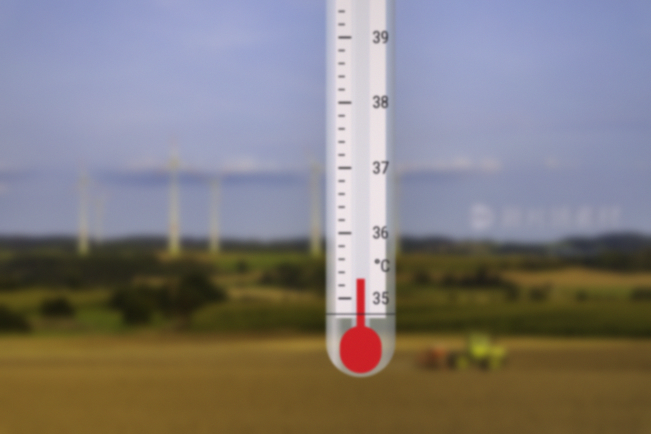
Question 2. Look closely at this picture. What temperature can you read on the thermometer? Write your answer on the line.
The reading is 35.3 °C
